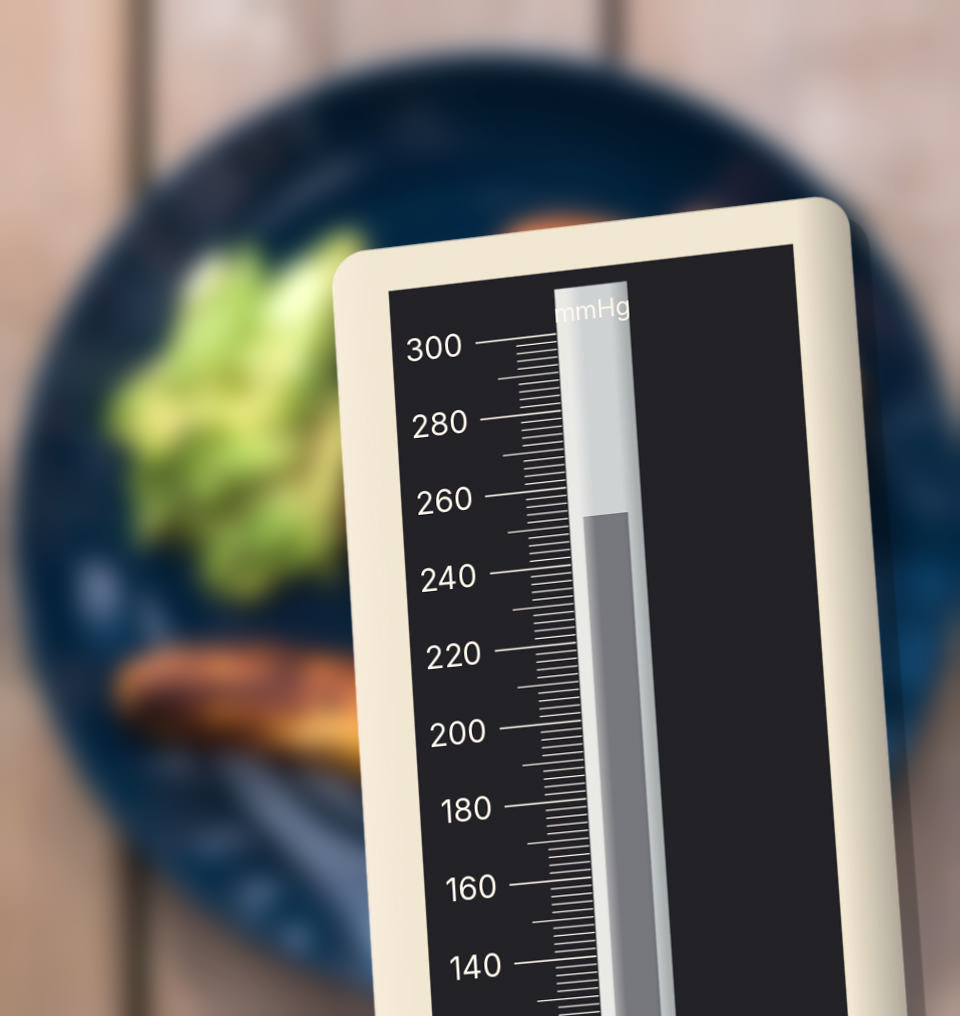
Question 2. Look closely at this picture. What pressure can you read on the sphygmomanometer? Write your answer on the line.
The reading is 252 mmHg
